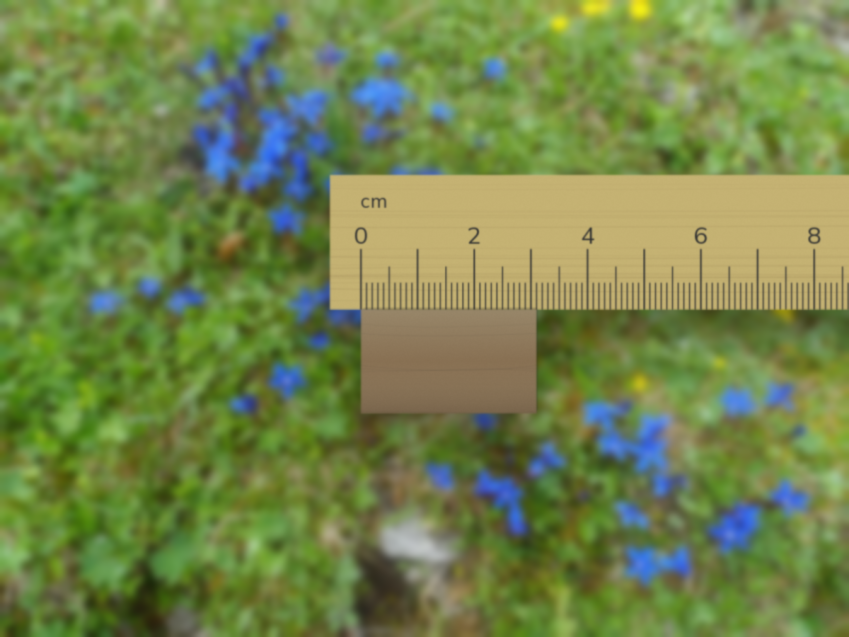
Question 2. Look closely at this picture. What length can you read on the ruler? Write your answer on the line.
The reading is 3.1 cm
